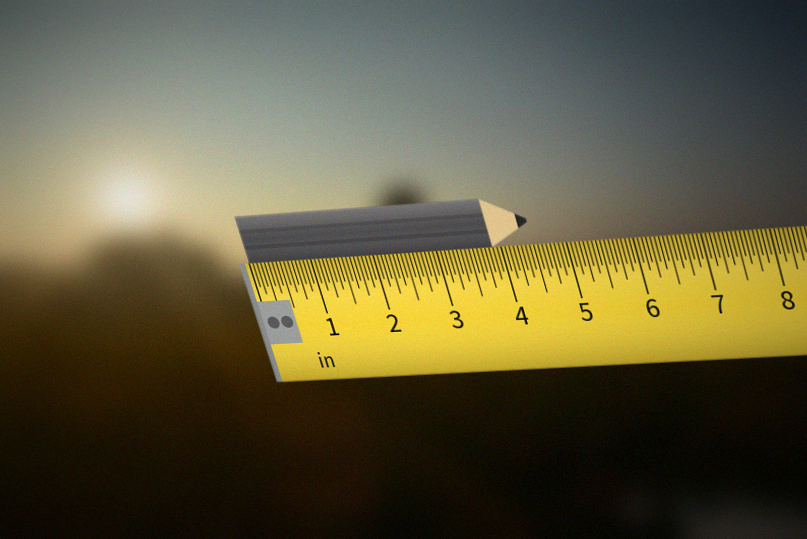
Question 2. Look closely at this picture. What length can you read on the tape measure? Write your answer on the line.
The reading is 4.5 in
